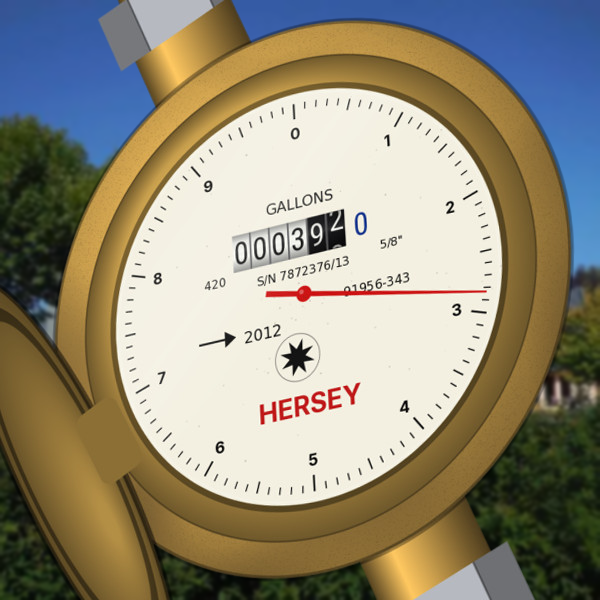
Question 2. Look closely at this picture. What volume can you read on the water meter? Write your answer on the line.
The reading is 3922.8 gal
